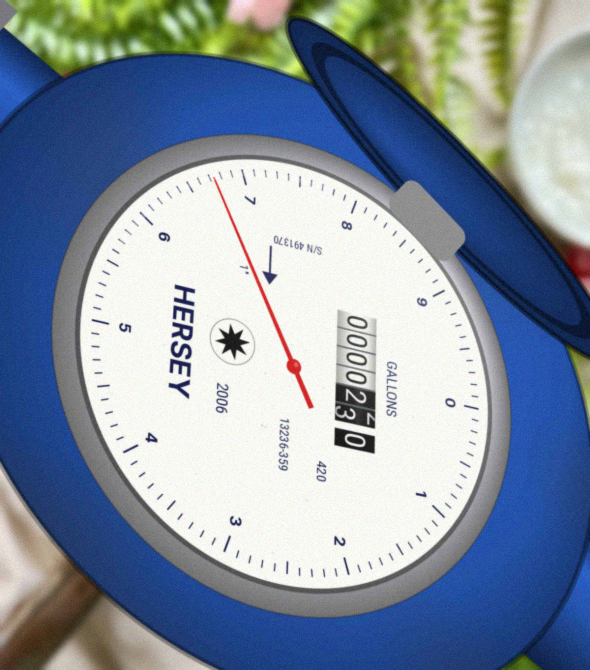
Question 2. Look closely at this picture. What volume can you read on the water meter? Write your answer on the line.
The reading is 226.7 gal
